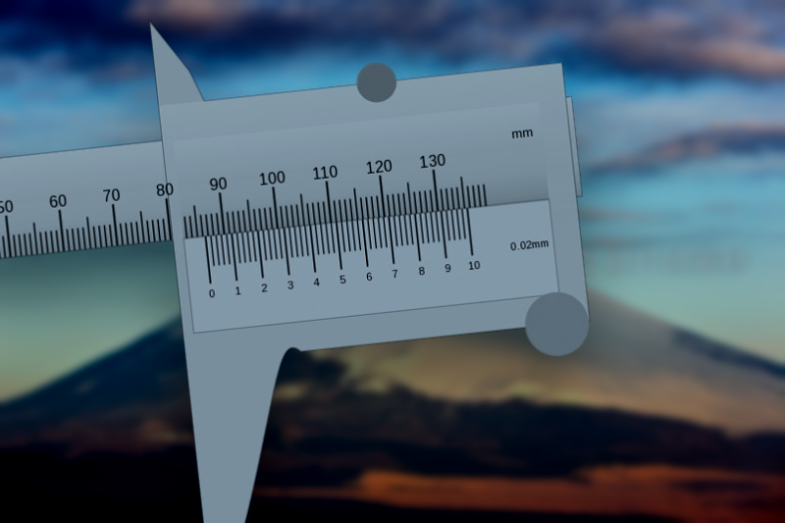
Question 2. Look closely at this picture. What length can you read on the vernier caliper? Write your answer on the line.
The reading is 86.5 mm
